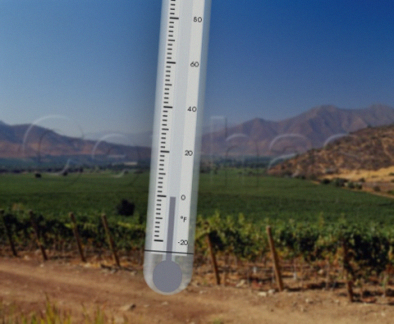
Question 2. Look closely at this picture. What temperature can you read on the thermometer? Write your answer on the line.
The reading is 0 °F
